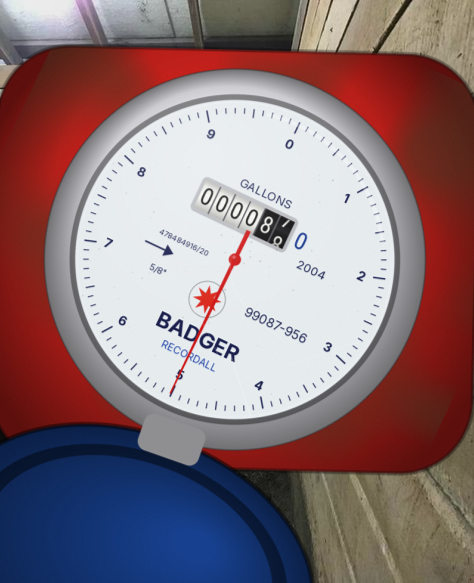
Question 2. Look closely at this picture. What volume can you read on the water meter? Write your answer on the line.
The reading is 875.0 gal
